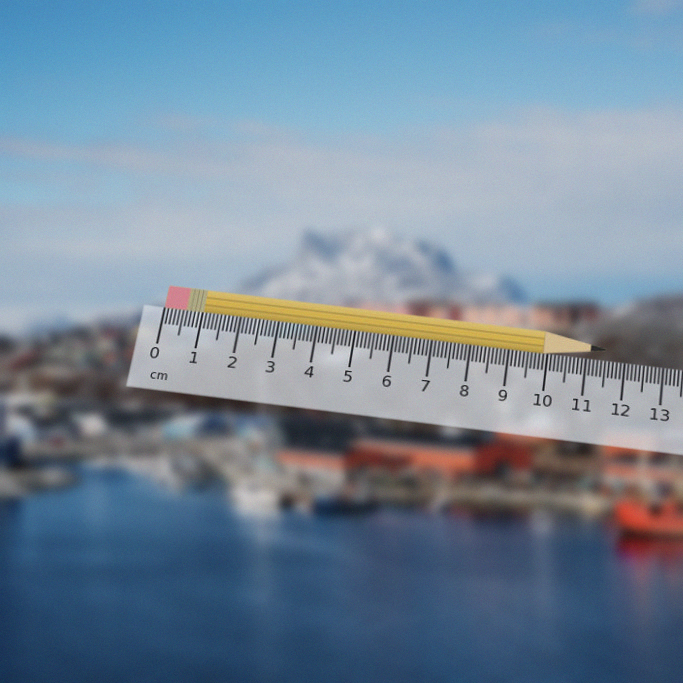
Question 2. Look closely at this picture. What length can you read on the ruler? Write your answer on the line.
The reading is 11.5 cm
